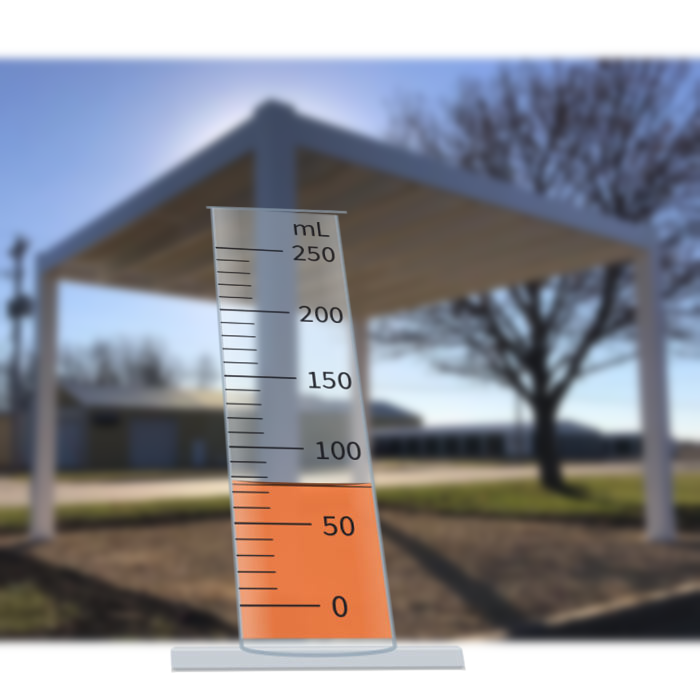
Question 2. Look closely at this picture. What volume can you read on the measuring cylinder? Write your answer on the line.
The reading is 75 mL
